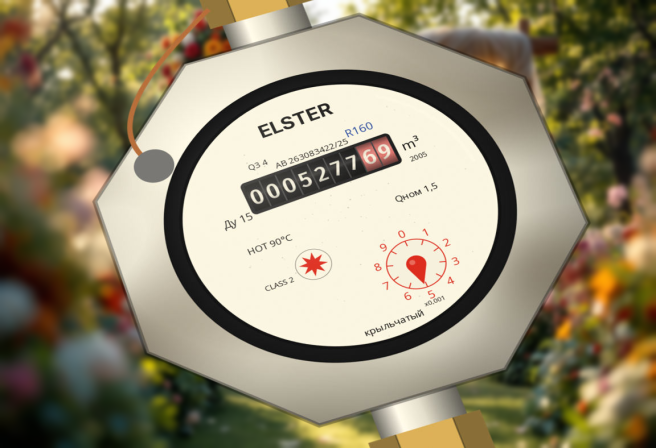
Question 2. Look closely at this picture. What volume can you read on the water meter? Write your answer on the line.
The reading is 5277.695 m³
